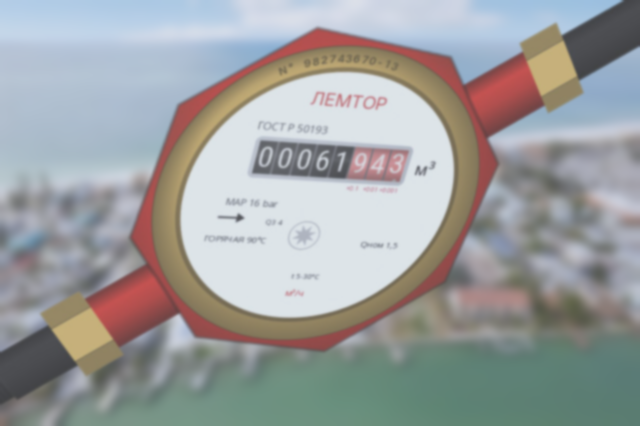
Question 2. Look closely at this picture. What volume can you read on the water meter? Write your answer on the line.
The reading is 61.943 m³
